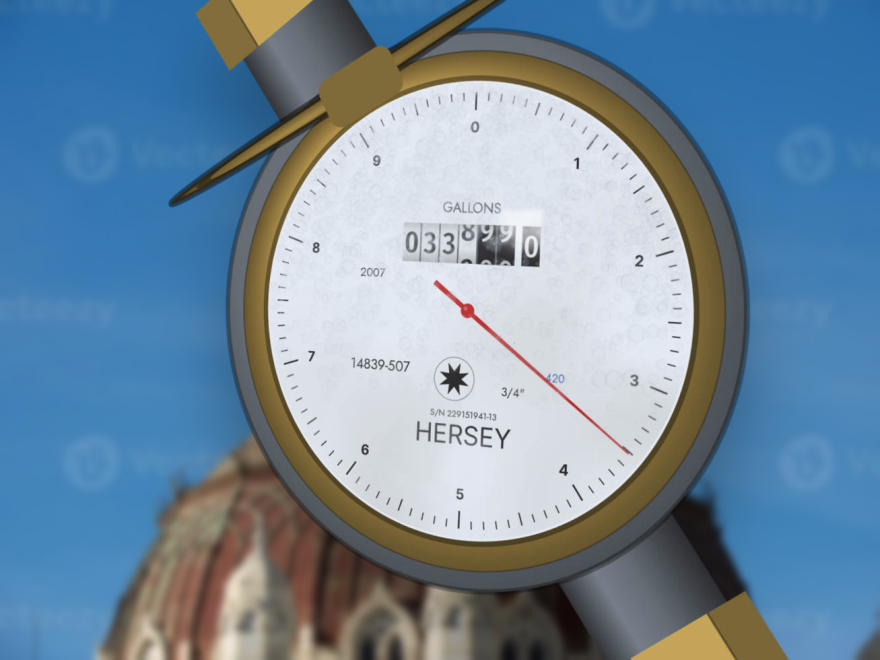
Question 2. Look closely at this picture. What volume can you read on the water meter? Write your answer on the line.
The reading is 338993.5 gal
